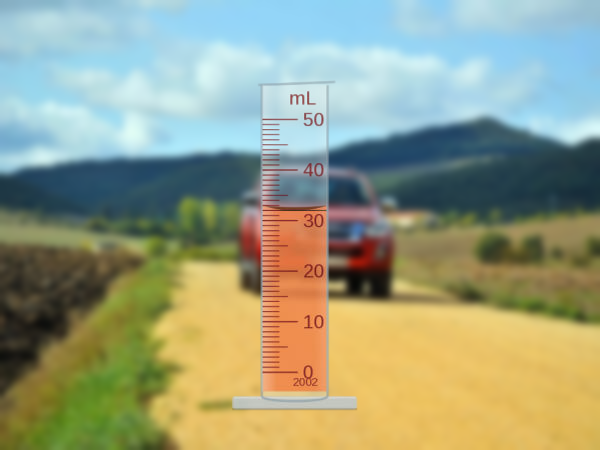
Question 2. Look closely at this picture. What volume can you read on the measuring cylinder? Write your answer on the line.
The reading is 32 mL
